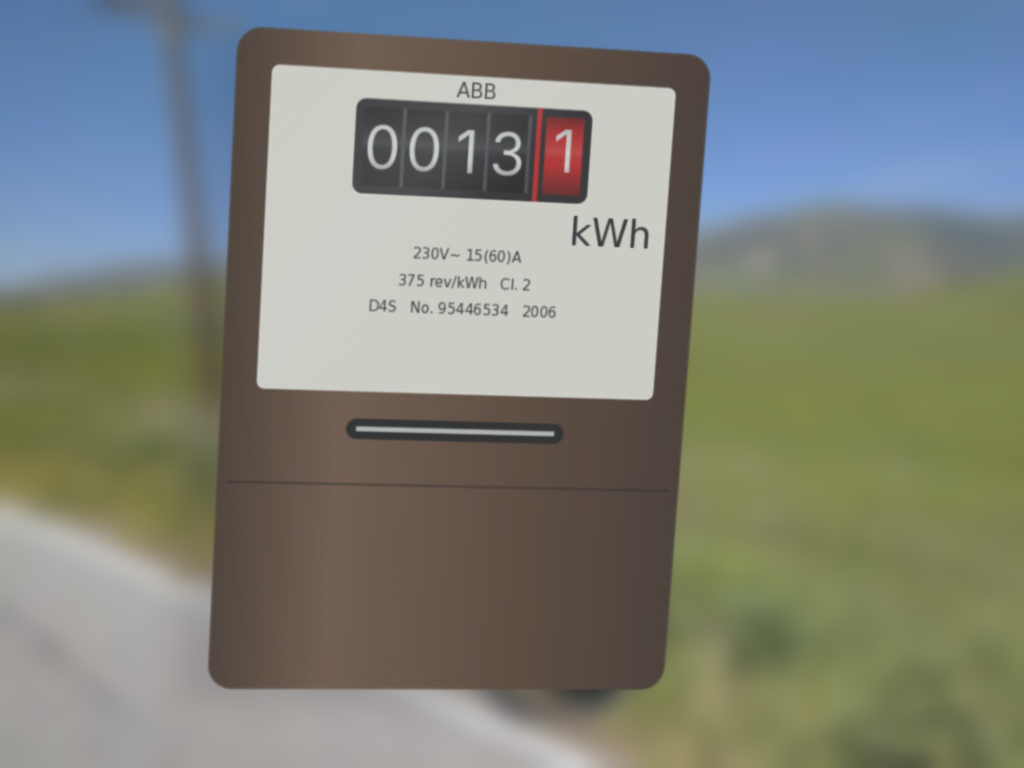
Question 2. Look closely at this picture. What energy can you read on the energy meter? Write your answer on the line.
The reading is 13.1 kWh
